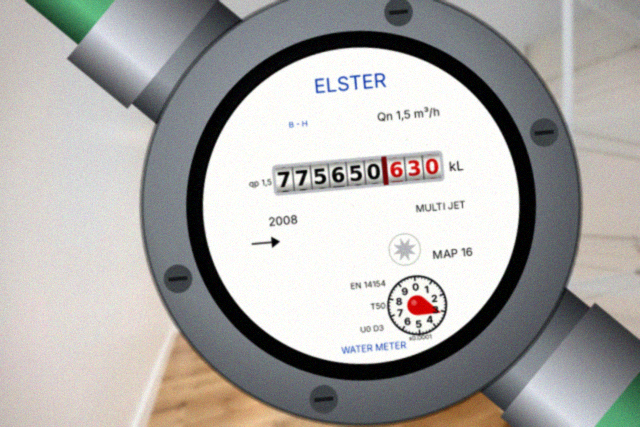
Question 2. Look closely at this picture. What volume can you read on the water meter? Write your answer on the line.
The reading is 775650.6303 kL
